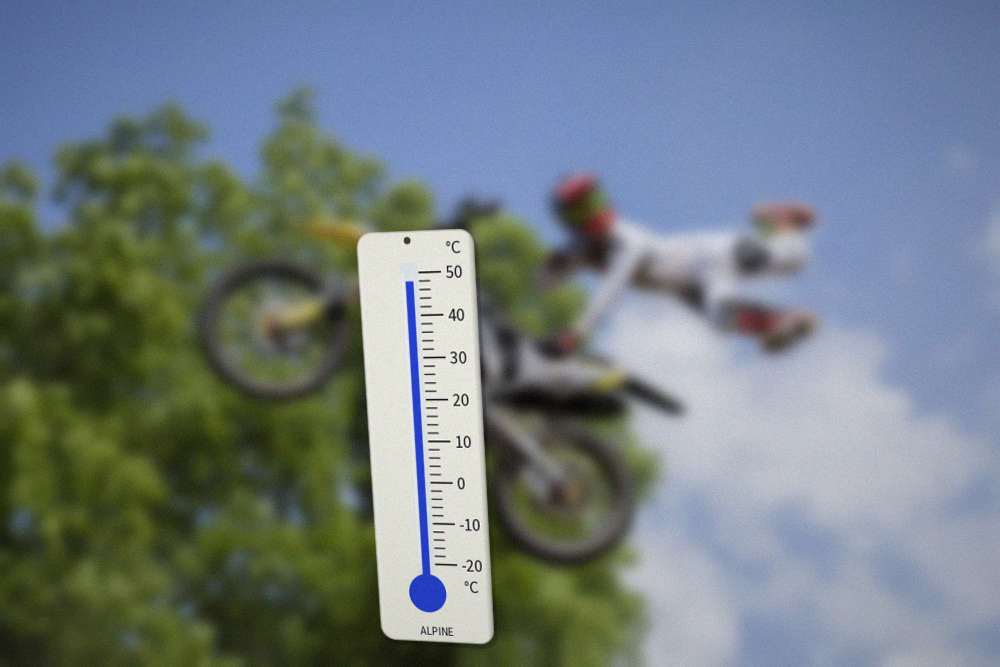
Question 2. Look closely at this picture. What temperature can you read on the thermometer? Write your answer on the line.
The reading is 48 °C
